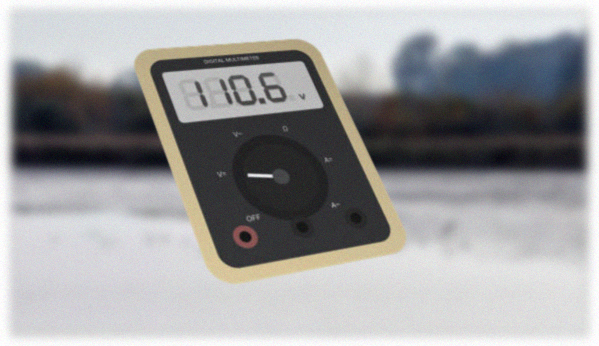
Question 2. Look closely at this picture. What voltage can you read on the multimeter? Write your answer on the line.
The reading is 110.6 V
